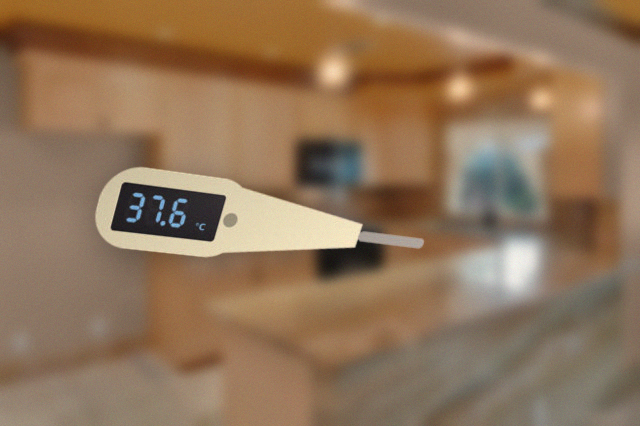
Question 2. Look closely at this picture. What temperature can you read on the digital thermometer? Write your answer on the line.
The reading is 37.6 °C
